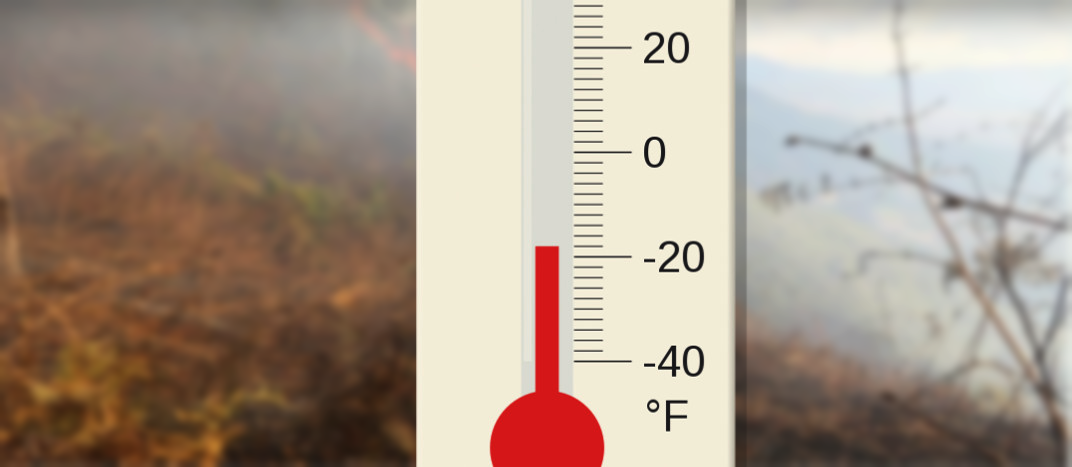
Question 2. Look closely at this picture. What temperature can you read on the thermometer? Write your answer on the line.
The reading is -18 °F
